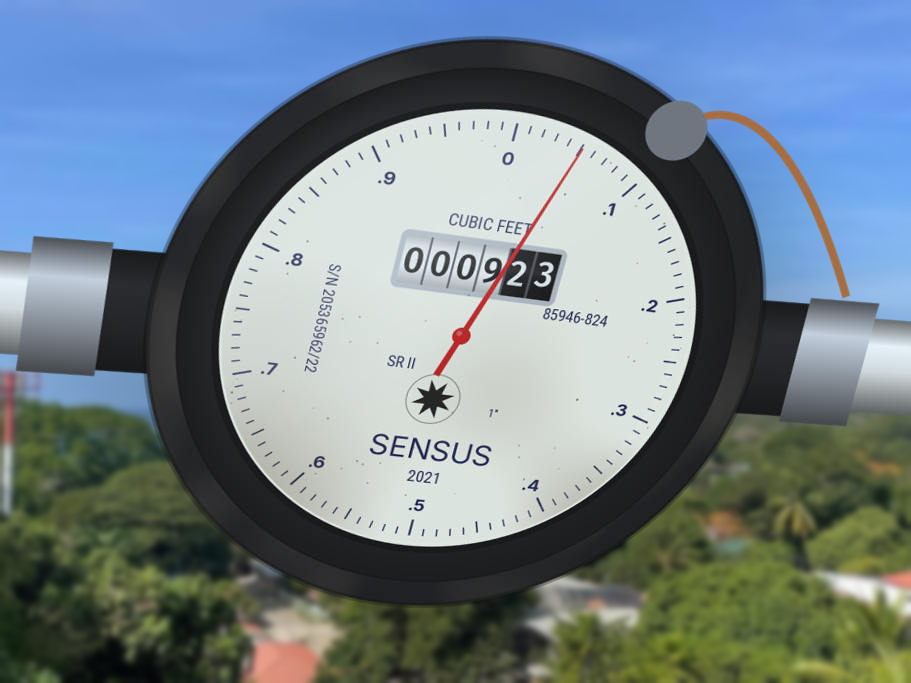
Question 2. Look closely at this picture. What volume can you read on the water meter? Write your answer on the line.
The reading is 923.05 ft³
